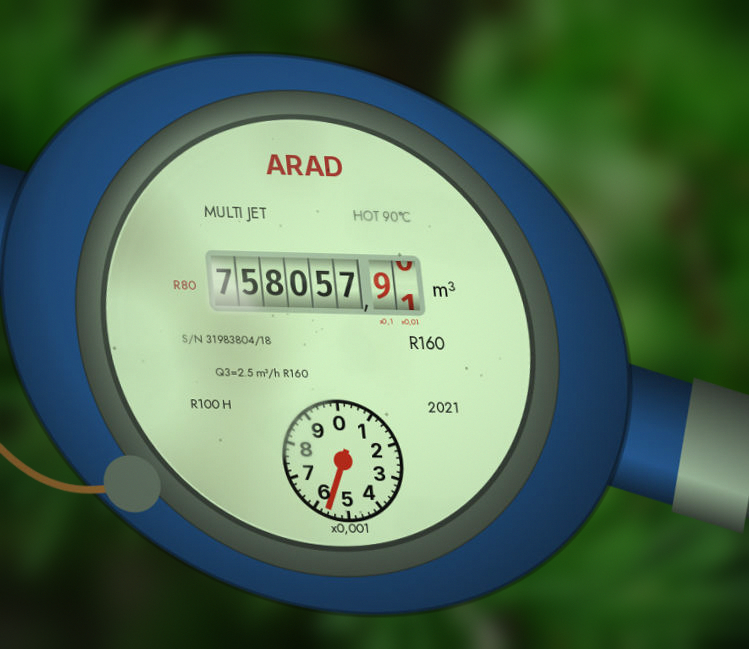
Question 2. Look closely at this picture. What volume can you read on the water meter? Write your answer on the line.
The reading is 758057.905 m³
